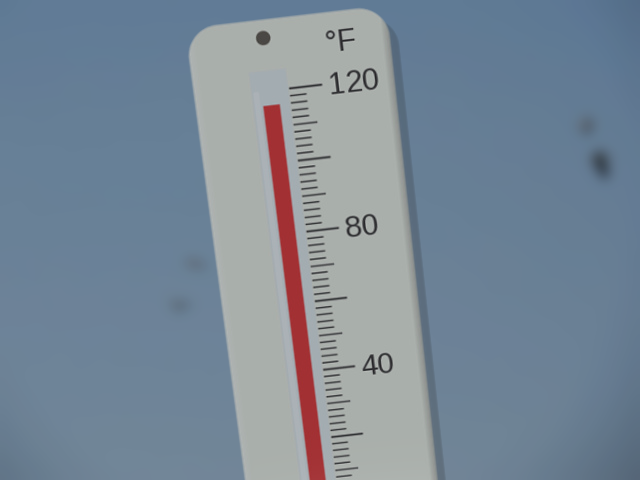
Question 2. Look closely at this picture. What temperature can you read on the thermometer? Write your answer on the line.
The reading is 116 °F
